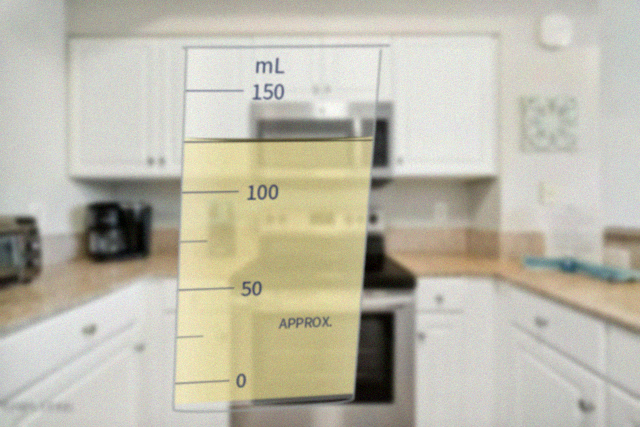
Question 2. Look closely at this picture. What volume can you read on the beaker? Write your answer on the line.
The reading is 125 mL
